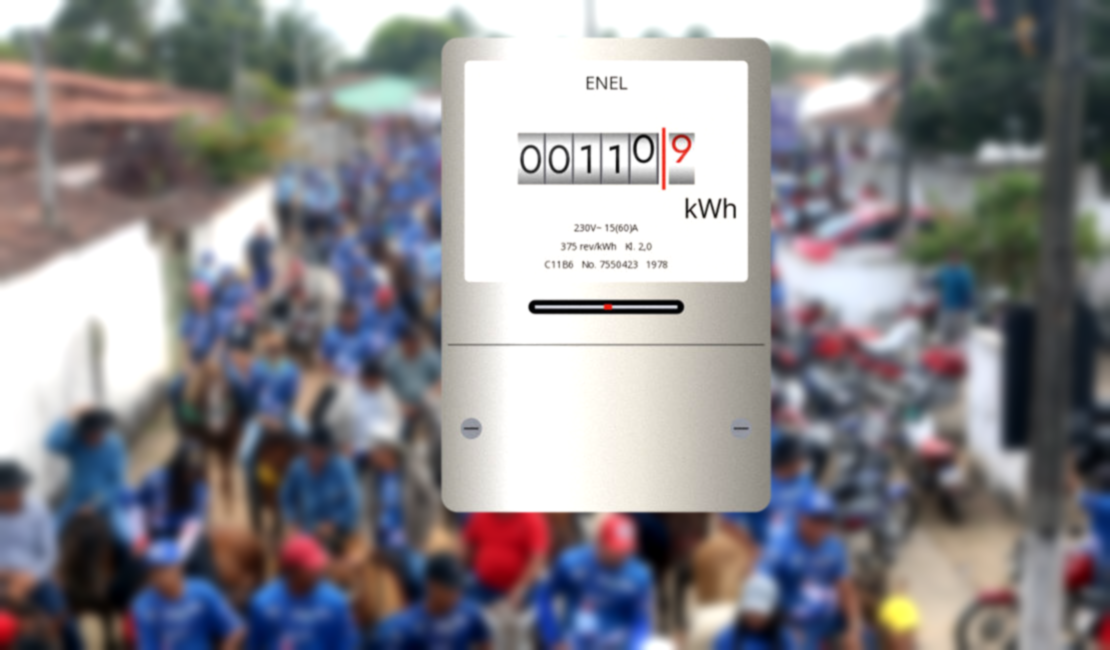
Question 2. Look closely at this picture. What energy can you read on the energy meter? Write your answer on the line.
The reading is 110.9 kWh
